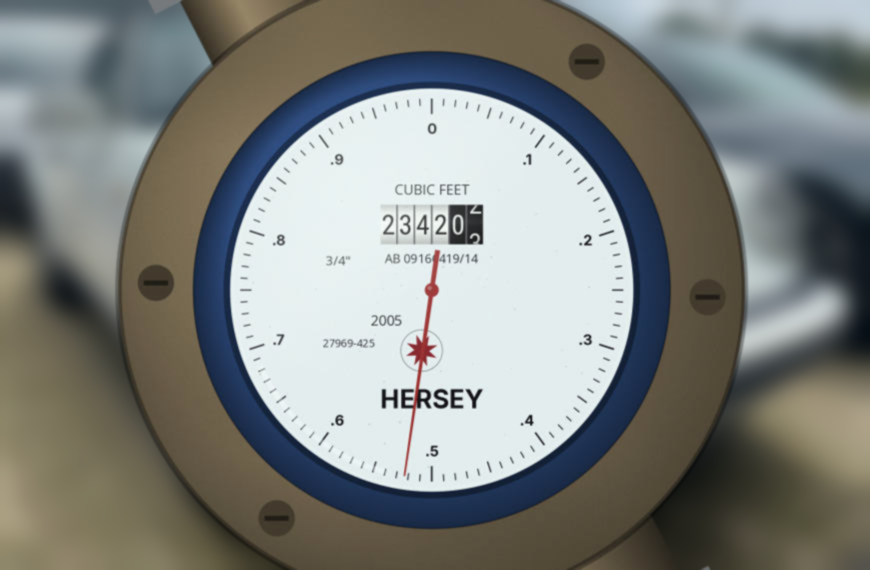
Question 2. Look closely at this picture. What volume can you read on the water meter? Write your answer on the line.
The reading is 234202.52 ft³
